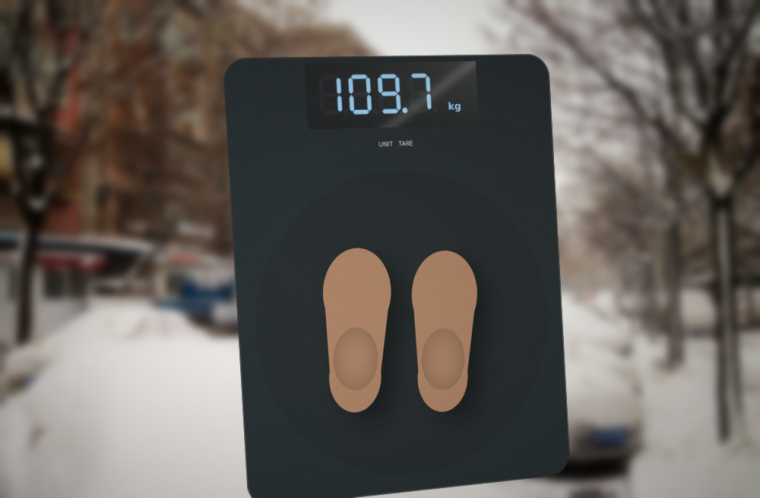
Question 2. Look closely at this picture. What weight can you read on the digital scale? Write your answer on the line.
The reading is 109.7 kg
